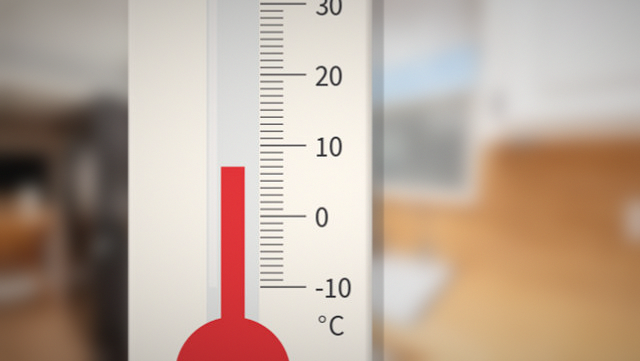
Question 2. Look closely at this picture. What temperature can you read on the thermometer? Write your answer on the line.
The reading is 7 °C
